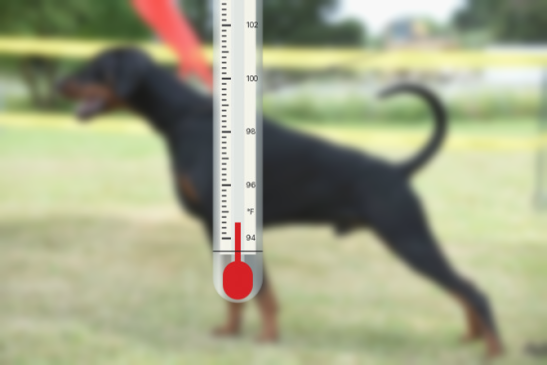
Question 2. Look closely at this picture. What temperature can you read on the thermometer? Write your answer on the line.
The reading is 94.6 °F
